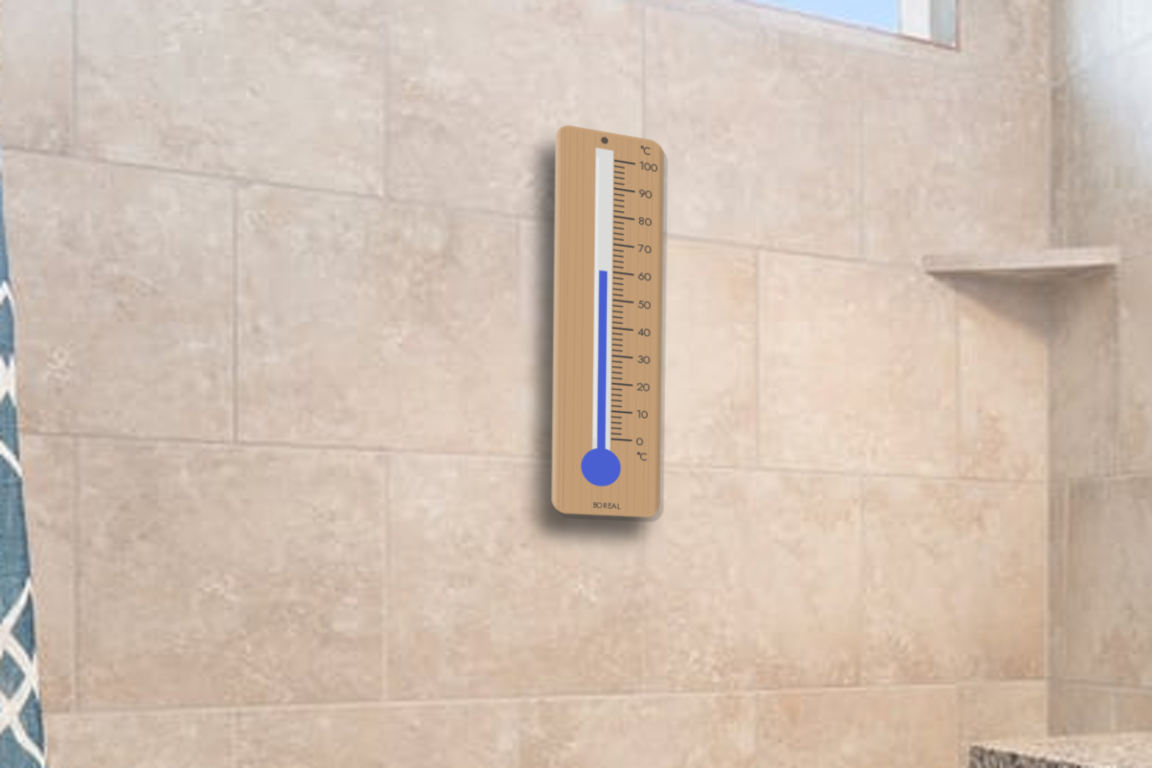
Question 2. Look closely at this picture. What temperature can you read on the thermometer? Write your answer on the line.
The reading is 60 °C
